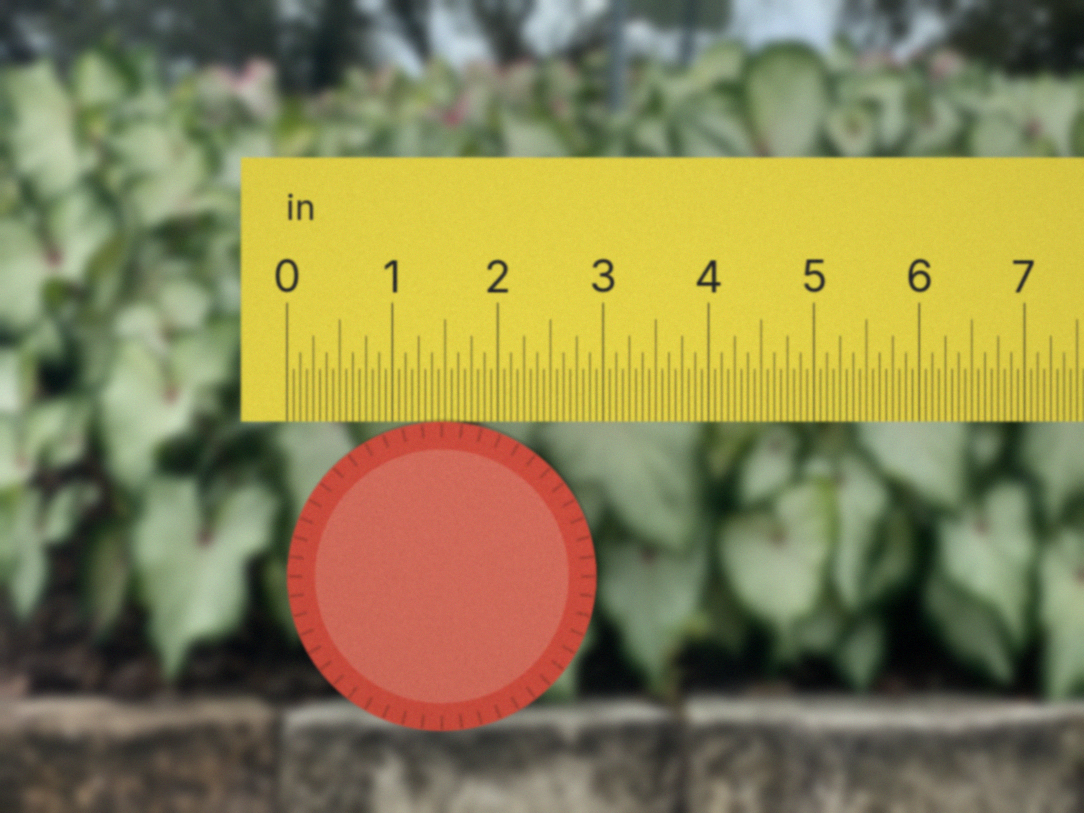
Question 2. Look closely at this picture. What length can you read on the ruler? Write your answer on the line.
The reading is 2.9375 in
